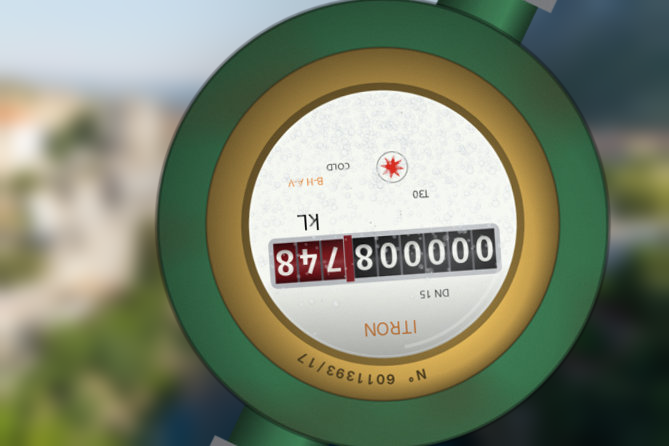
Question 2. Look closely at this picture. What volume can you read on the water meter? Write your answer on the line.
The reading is 8.748 kL
